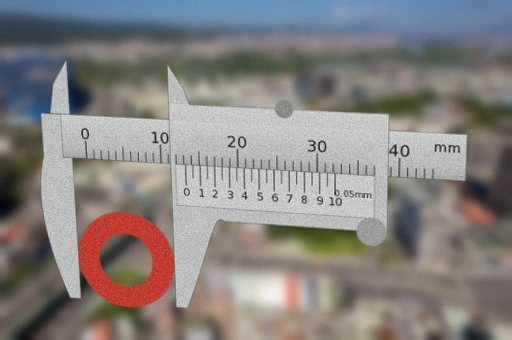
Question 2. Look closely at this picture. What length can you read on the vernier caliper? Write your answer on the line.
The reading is 13.2 mm
